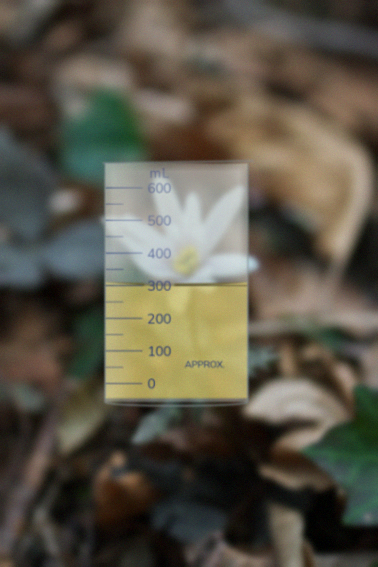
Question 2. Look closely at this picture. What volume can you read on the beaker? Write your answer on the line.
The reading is 300 mL
